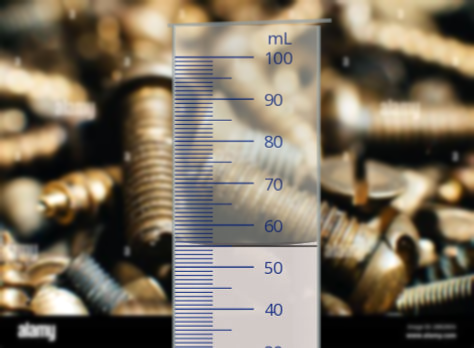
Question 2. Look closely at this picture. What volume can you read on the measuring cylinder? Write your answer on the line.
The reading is 55 mL
